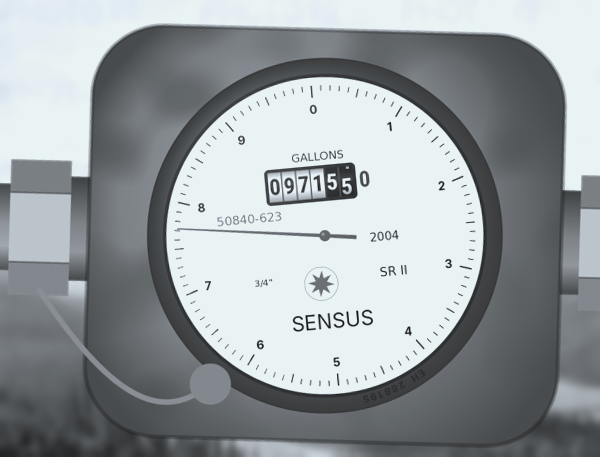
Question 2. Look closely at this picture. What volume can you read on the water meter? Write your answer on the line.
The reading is 971547.7 gal
